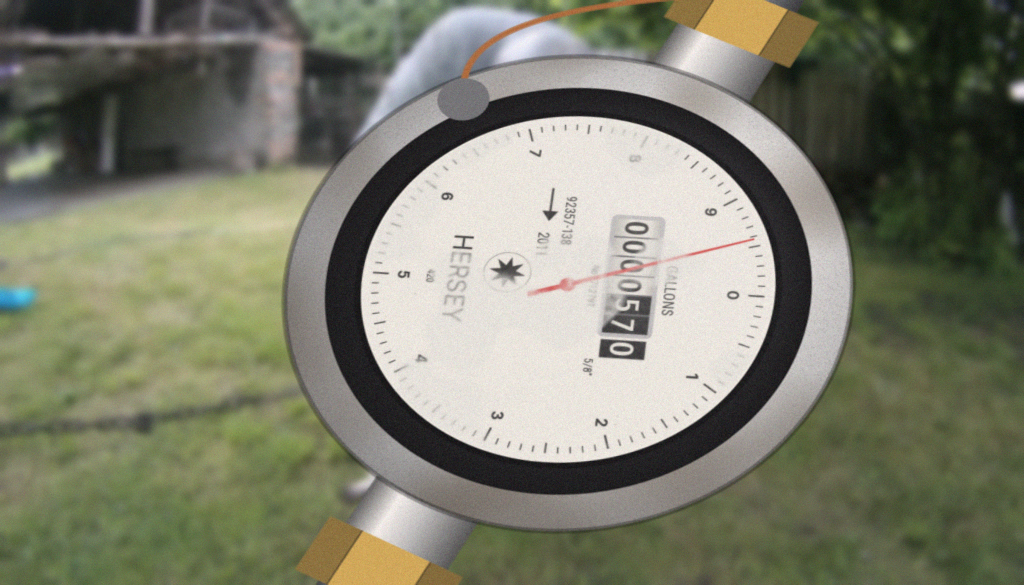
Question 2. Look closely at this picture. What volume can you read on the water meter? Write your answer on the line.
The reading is 569.4 gal
